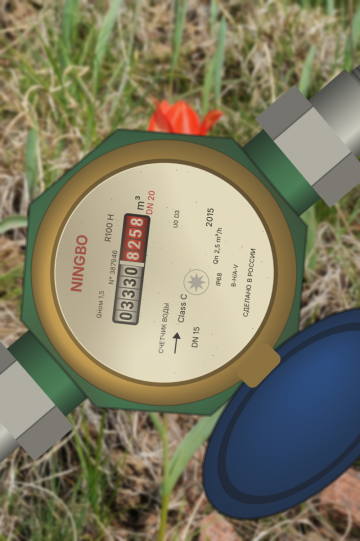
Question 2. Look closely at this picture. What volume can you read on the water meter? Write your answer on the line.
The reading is 3330.8258 m³
